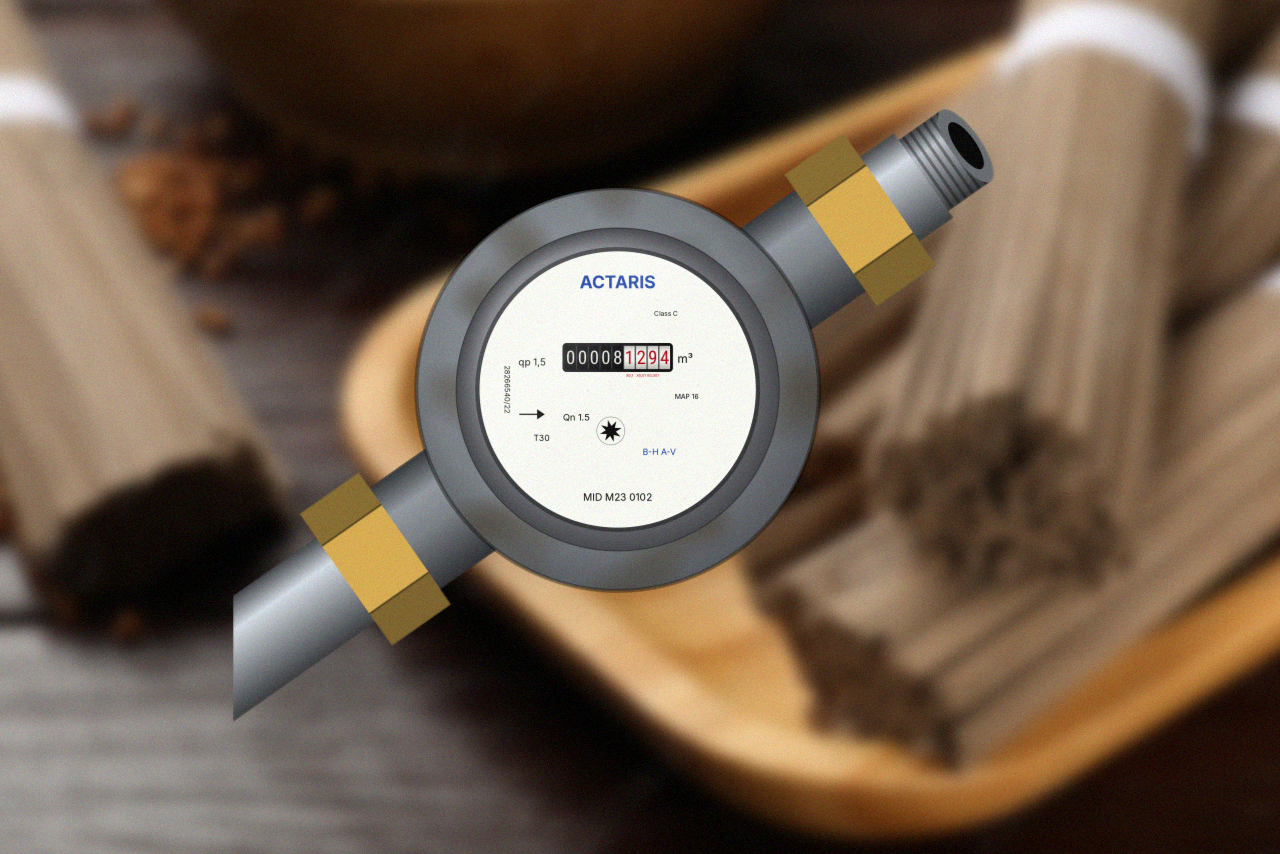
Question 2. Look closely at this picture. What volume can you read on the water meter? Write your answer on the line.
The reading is 8.1294 m³
